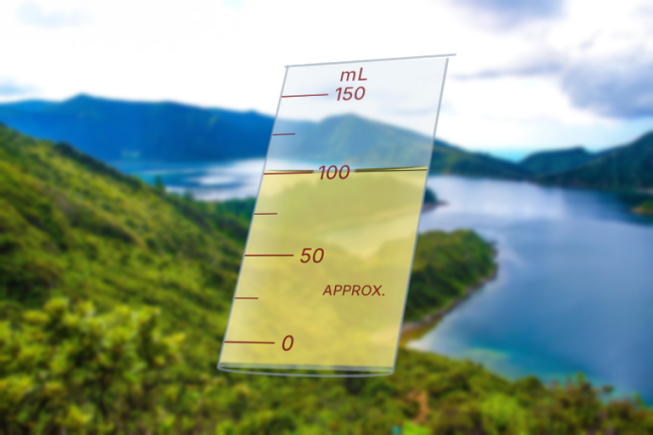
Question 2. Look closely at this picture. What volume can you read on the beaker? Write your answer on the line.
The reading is 100 mL
